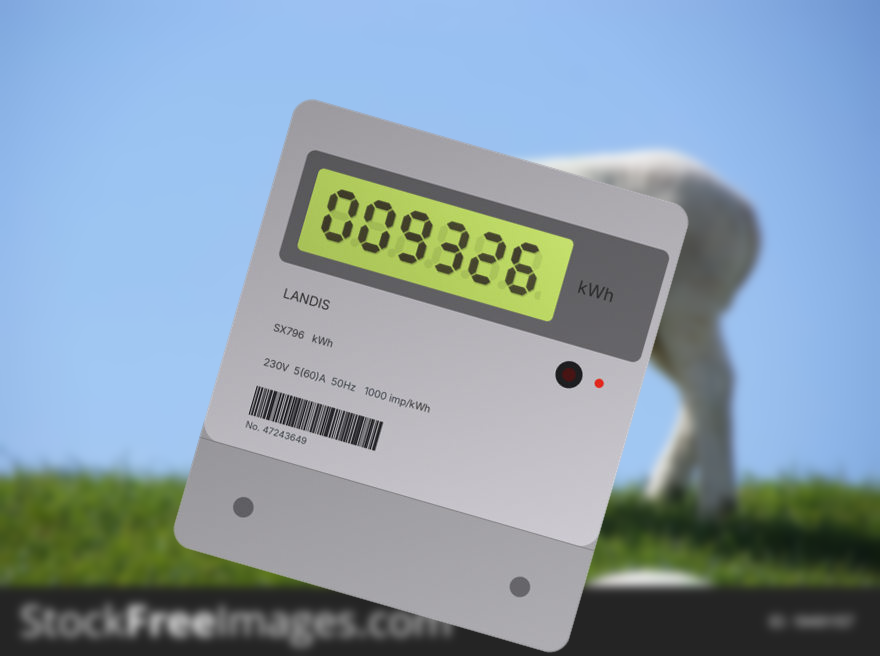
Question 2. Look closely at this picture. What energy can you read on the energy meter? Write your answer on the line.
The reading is 9326 kWh
